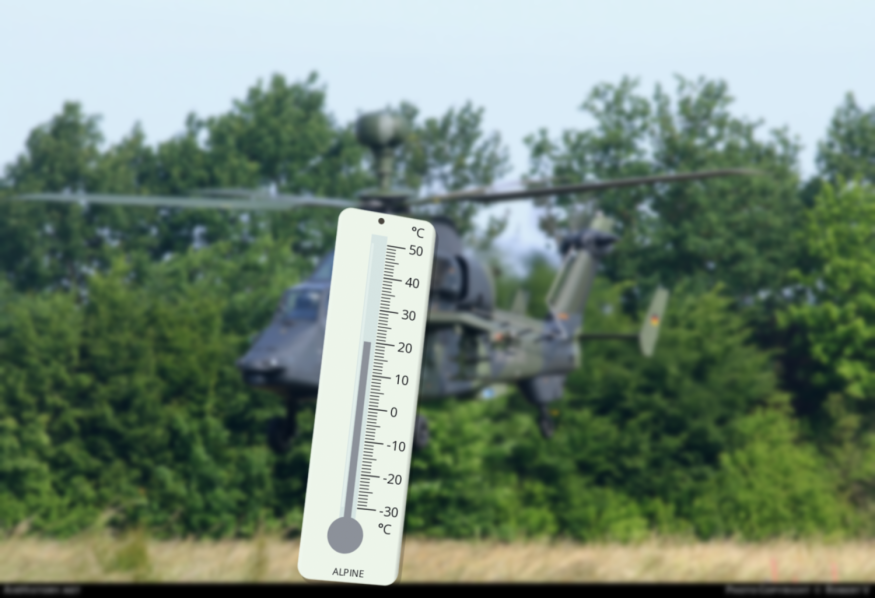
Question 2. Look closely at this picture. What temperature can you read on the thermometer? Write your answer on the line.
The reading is 20 °C
